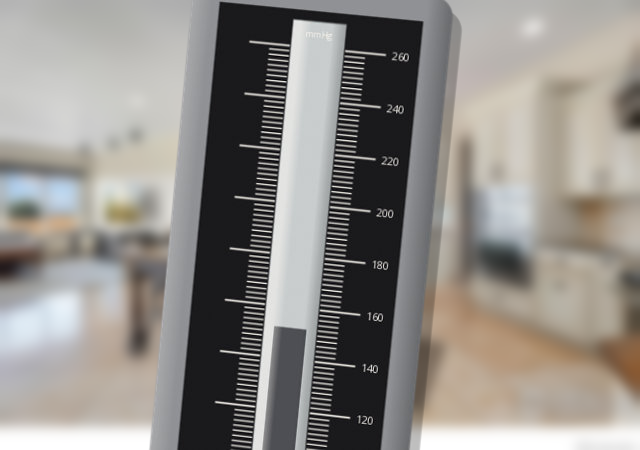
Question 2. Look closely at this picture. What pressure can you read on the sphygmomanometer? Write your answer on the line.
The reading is 152 mmHg
